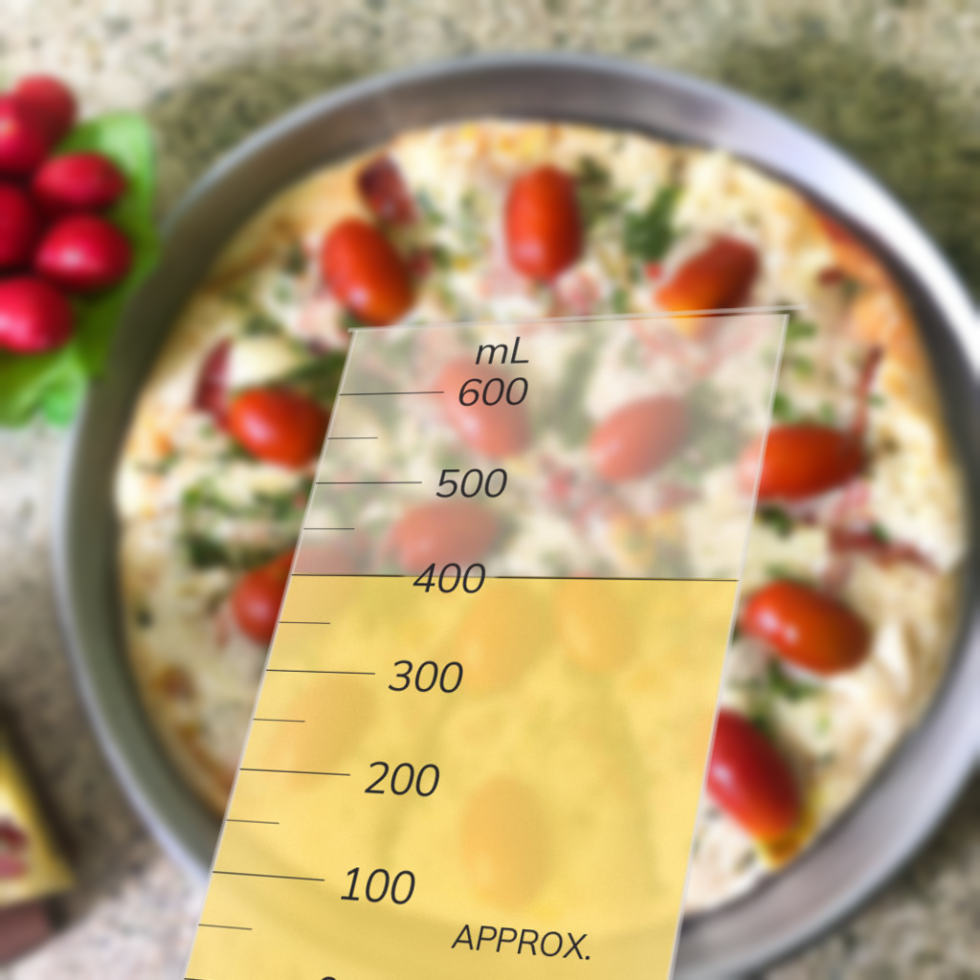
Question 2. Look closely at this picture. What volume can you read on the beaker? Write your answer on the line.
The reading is 400 mL
